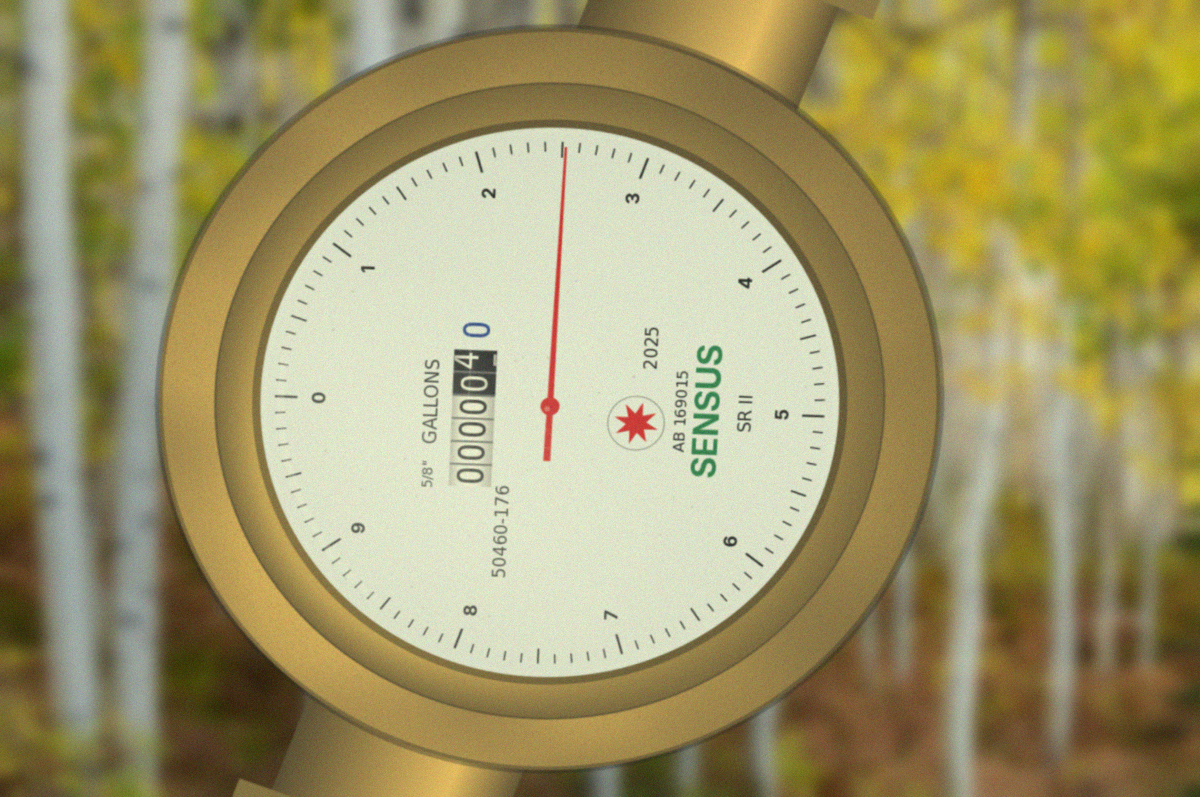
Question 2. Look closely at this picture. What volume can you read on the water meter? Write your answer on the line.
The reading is 42.5 gal
